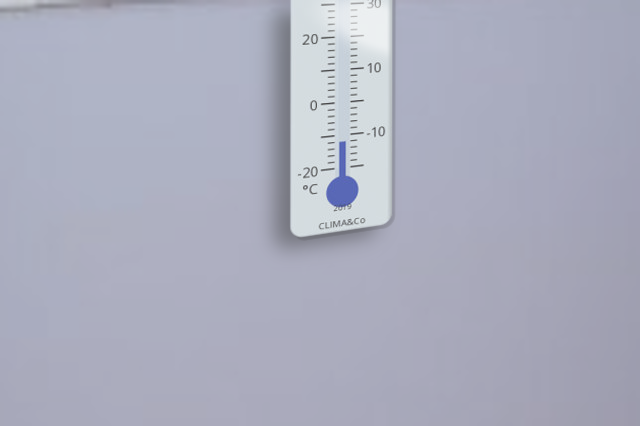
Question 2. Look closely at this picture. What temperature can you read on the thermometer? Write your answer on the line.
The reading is -12 °C
